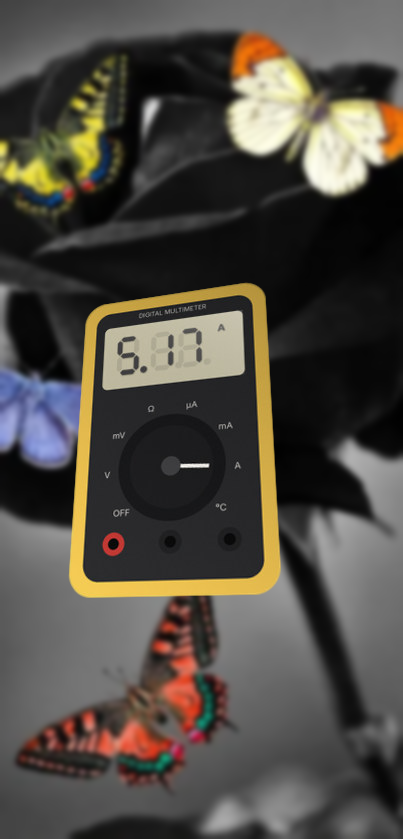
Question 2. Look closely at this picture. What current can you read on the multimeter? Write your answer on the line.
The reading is 5.17 A
